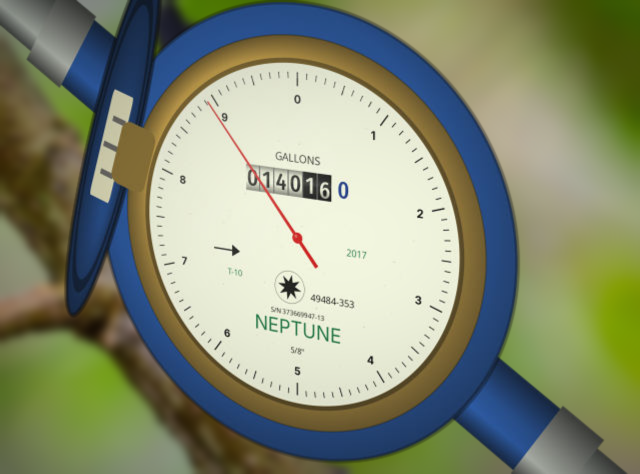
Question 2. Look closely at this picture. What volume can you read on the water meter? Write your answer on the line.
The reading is 140158.9 gal
